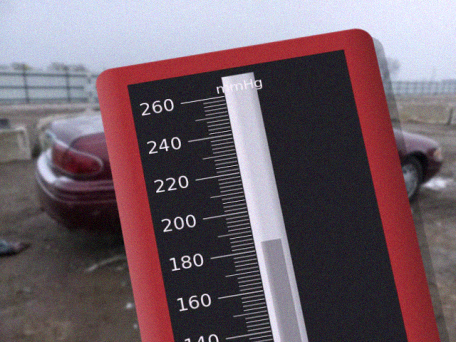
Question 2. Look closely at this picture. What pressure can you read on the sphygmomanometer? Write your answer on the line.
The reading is 184 mmHg
